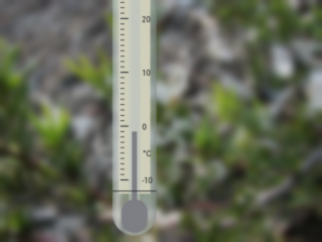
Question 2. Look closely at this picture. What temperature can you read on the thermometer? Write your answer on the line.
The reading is -1 °C
